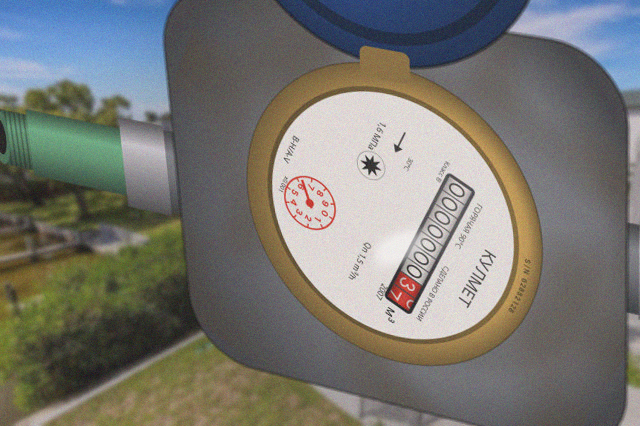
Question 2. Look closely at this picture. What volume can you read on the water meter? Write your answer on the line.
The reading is 0.366 m³
